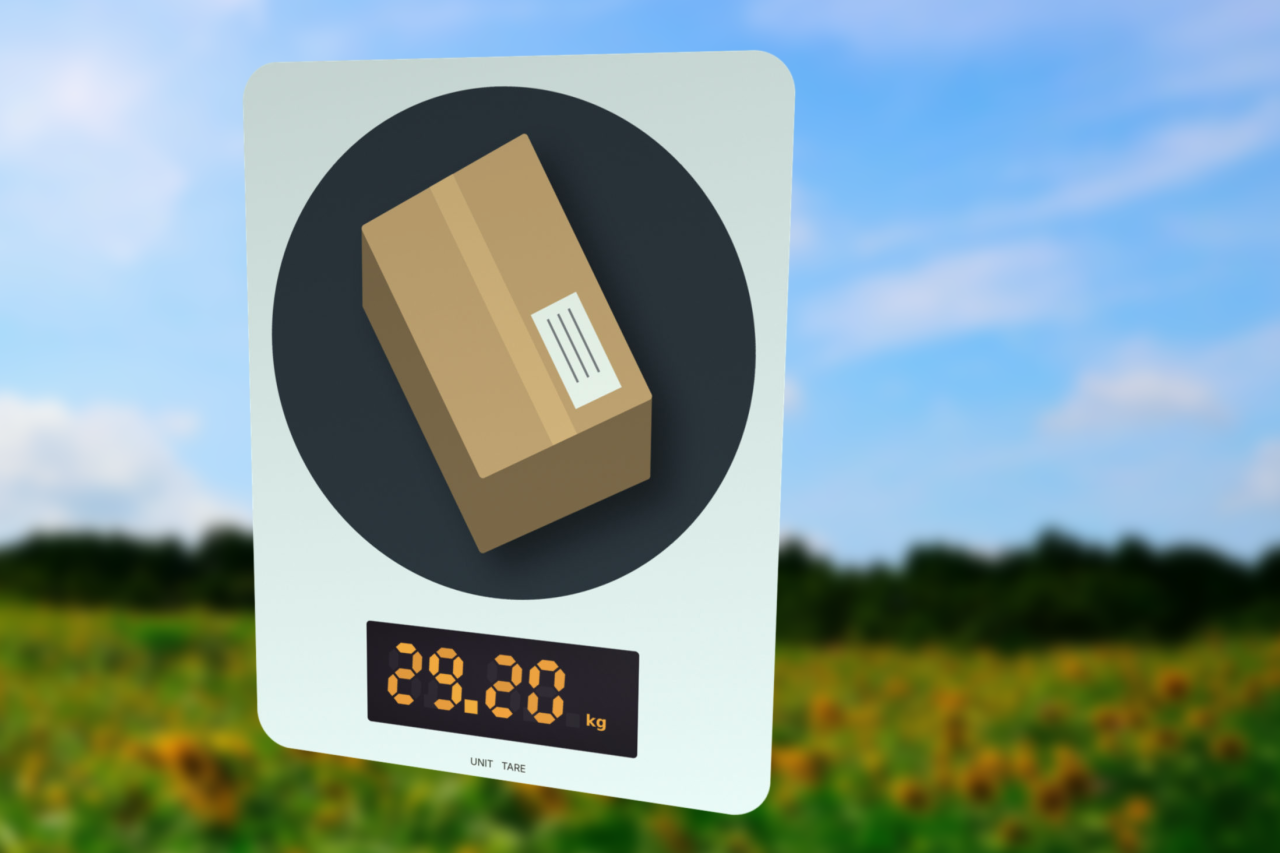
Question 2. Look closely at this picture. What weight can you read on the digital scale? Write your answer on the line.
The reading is 29.20 kg
